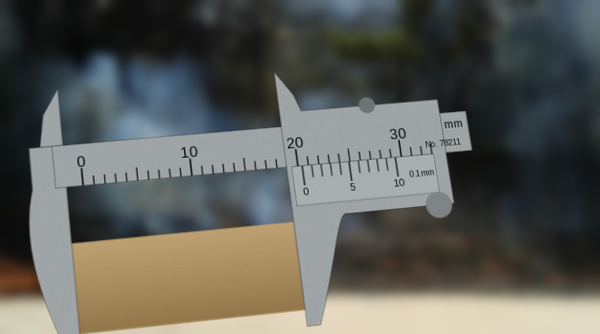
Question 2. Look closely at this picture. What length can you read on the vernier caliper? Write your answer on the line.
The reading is 20.4 mm
